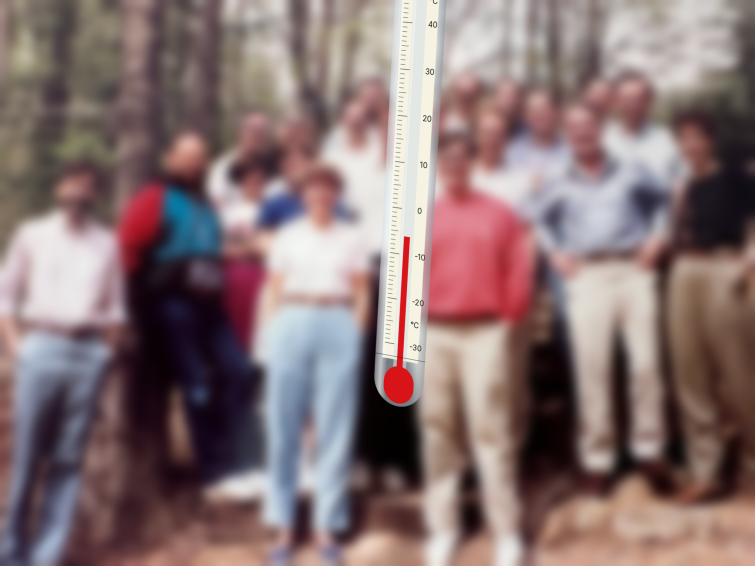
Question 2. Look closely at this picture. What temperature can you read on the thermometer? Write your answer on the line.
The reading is -6 °C
